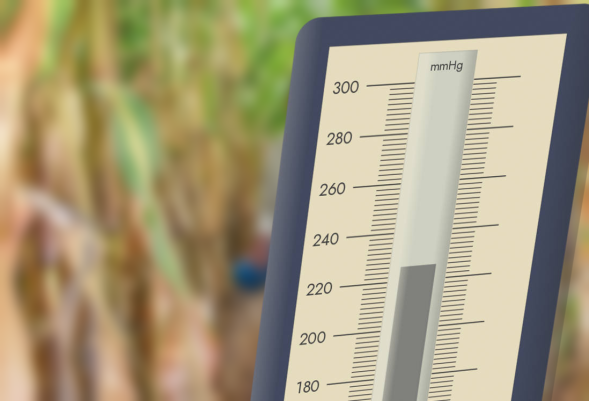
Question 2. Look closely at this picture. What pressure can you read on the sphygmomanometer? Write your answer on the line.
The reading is 226 mmHg
